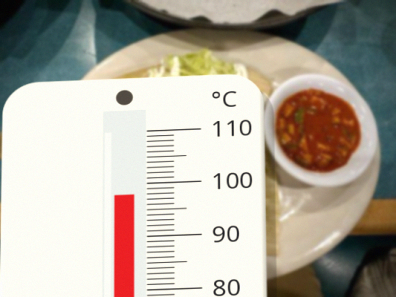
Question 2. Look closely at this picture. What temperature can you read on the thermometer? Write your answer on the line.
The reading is 98 °C
